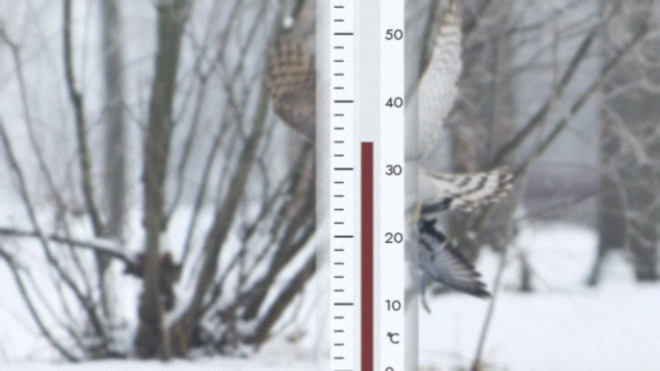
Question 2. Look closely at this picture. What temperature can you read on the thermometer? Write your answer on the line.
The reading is 34 °C
